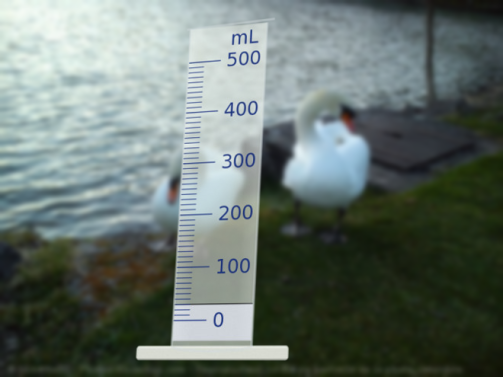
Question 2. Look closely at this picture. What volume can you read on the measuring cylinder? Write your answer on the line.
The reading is 30 mL
